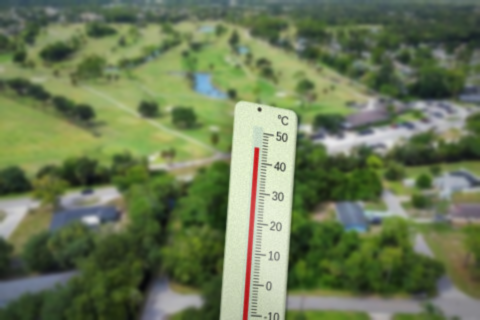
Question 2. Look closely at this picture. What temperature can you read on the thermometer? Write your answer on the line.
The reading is 45 °C
